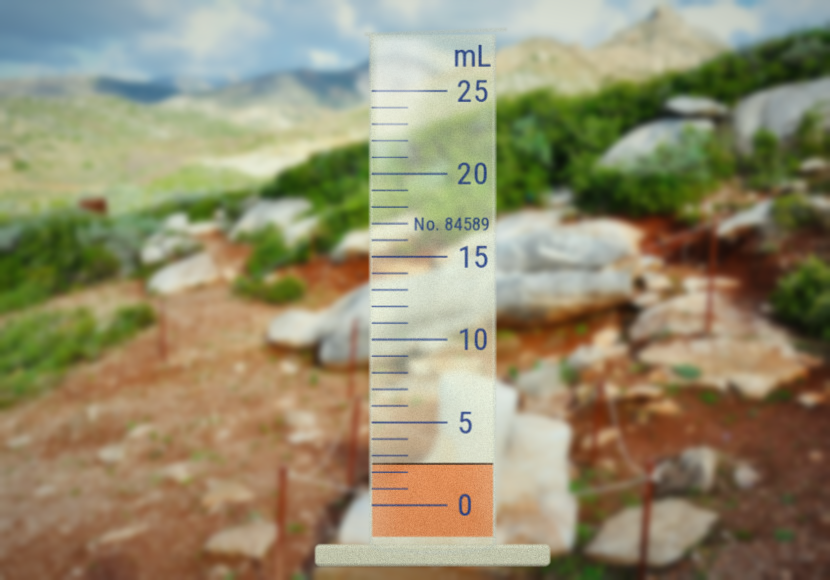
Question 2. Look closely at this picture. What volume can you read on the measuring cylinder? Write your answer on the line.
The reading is 2.5 mL
